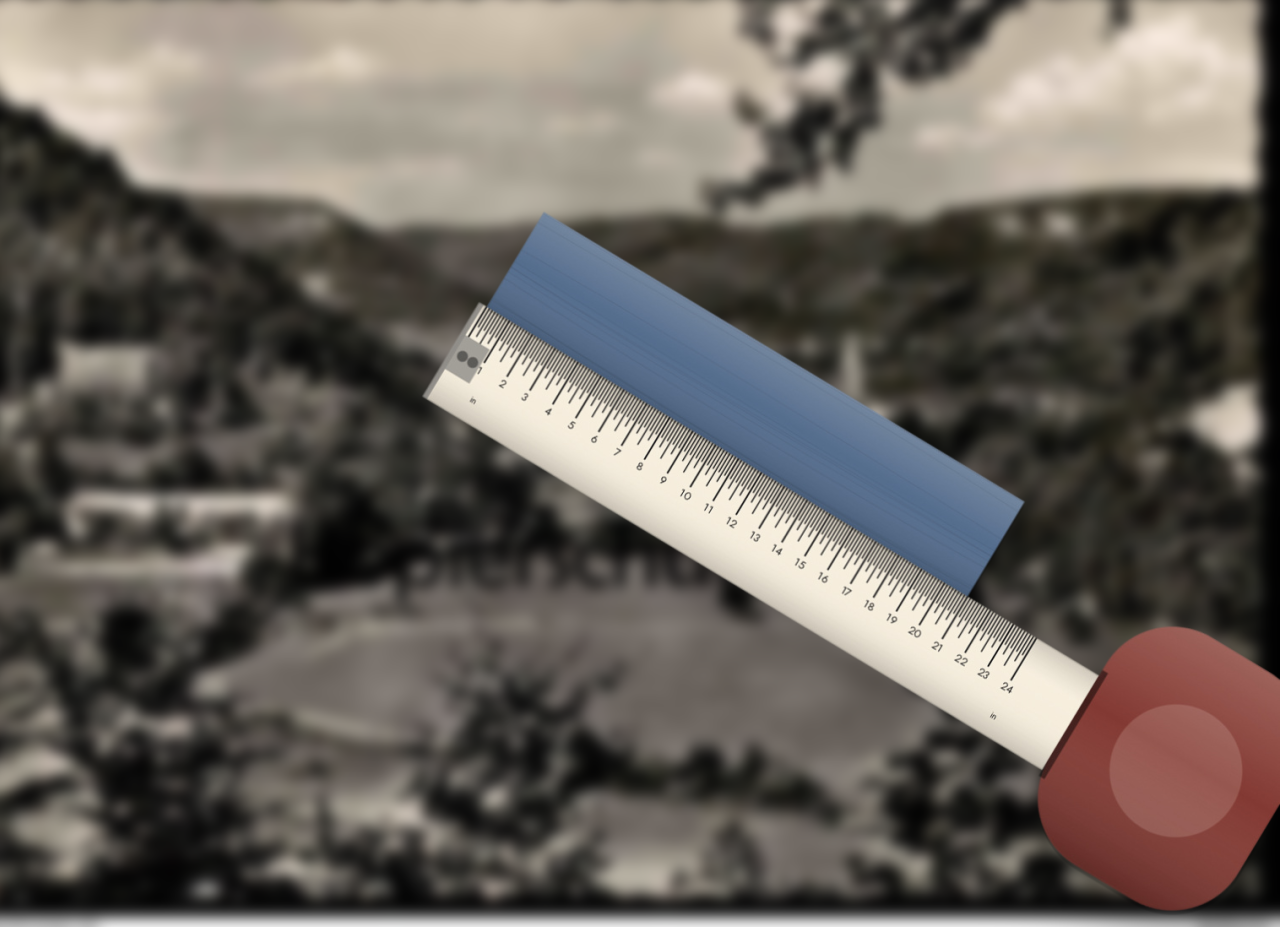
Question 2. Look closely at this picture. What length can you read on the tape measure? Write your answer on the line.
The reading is 21 in
